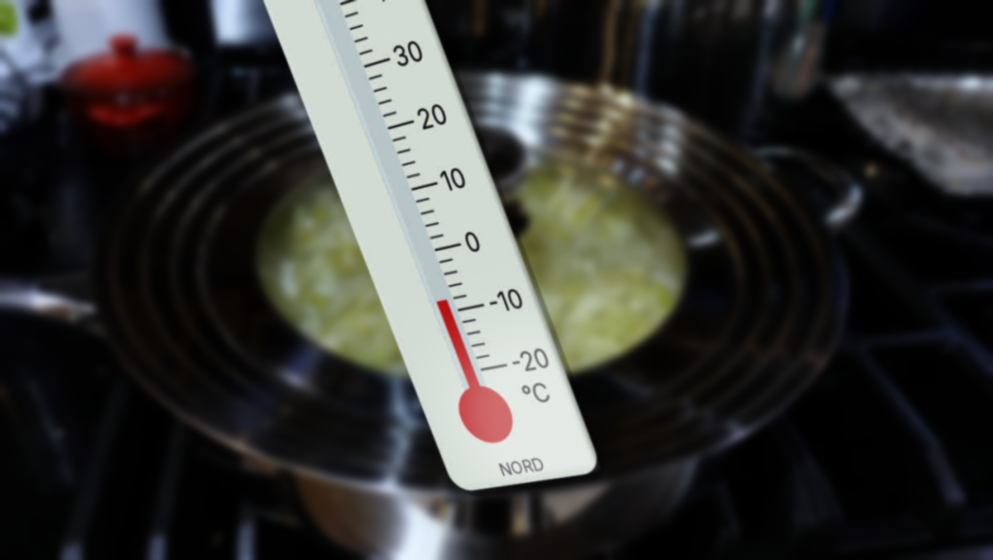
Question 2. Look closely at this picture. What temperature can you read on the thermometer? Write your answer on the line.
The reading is -8 °C
